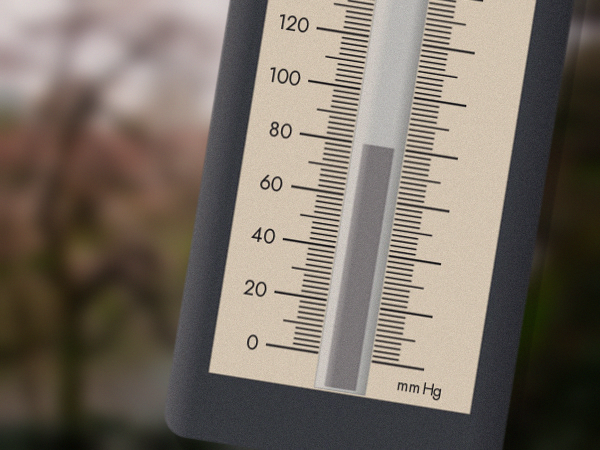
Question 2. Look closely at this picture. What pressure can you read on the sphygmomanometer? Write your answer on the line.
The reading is 80 mmHg
